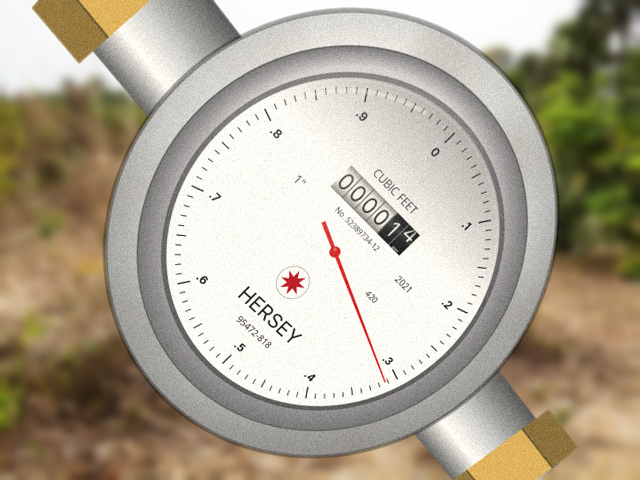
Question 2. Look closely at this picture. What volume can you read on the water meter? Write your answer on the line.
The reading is 14.31 ft³
